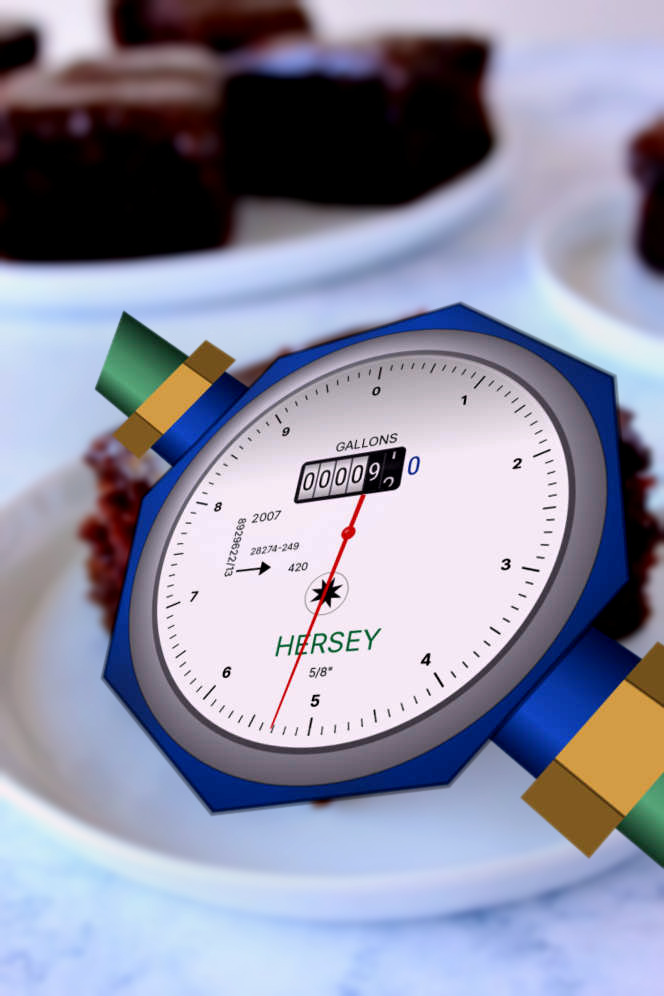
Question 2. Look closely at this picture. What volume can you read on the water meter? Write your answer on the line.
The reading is 915.3 gal
